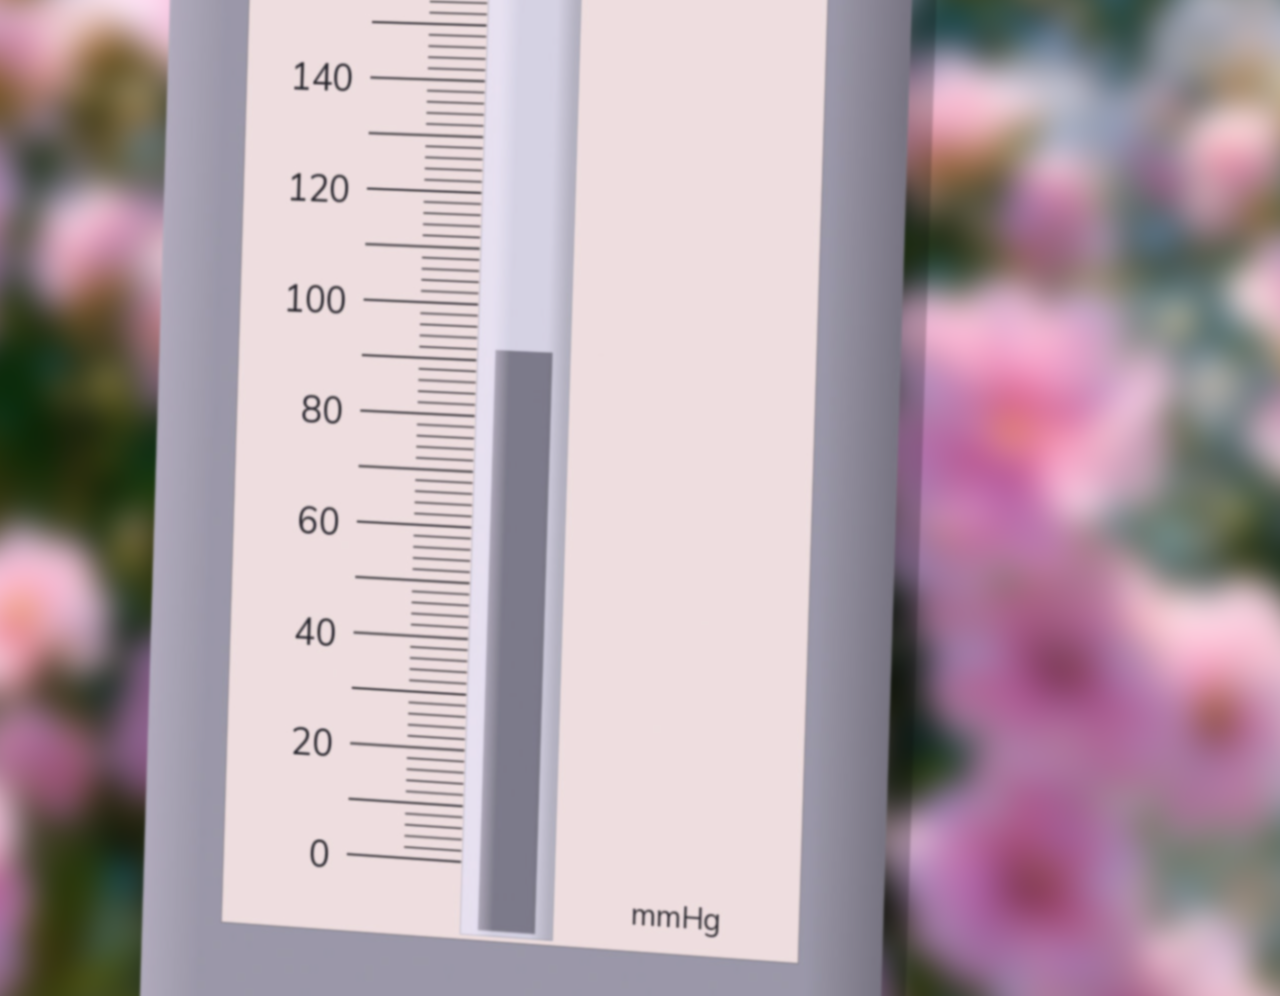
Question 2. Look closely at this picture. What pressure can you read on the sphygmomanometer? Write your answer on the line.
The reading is 92 mmHg
